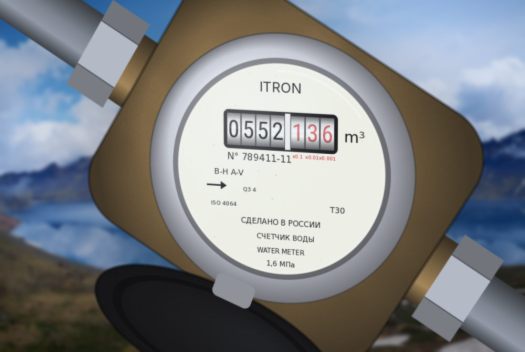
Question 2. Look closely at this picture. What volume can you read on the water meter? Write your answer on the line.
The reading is 552.136 m³
